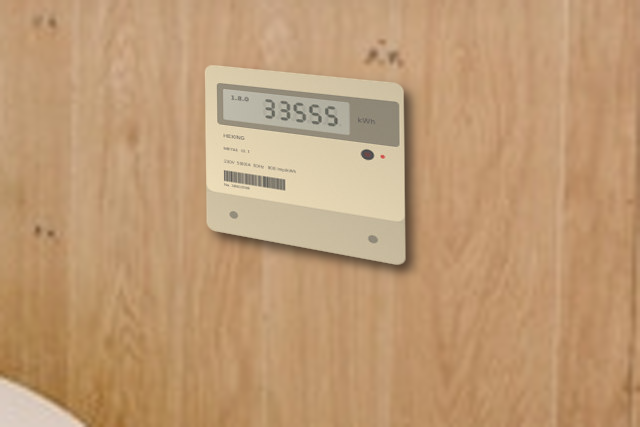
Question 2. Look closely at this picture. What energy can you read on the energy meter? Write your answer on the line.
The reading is 33555 kWh
